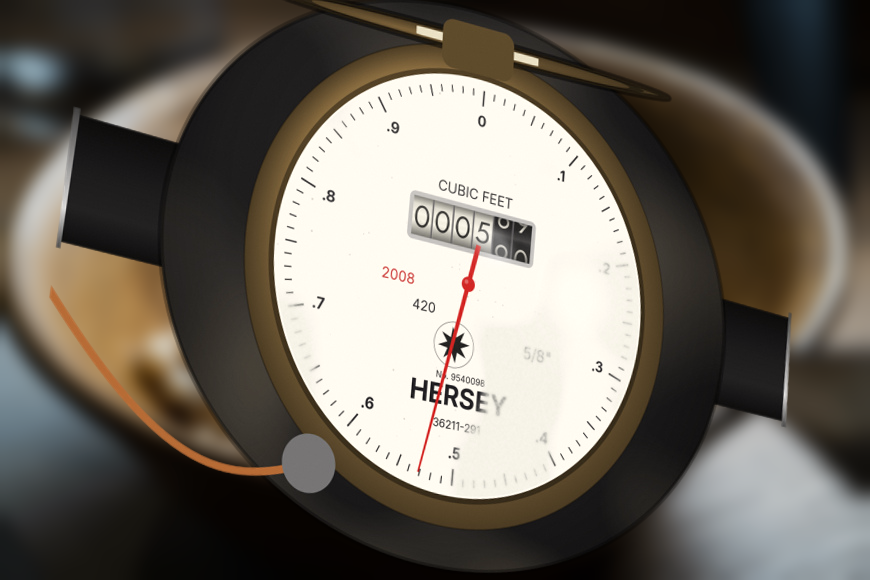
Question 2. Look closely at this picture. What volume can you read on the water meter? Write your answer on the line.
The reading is 589.53 ft³
